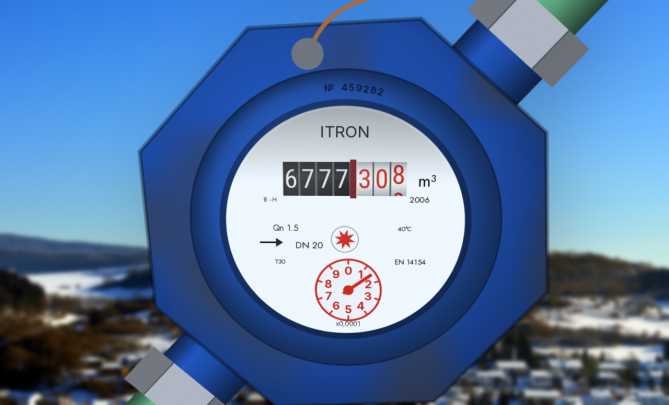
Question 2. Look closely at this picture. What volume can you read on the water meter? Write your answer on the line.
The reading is 6777.3081 m³
